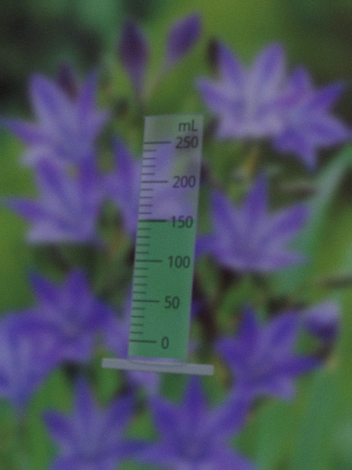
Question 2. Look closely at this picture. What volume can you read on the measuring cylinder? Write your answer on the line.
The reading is 150 mL
